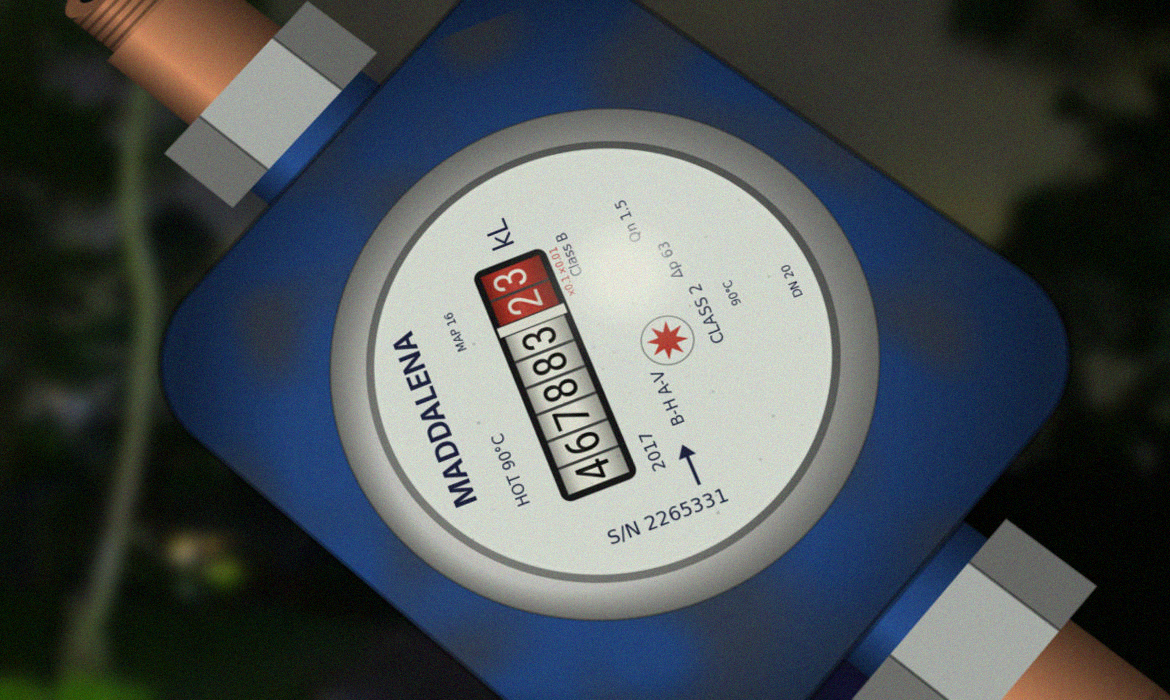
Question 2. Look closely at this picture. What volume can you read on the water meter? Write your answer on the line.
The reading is 467883.23 kL
